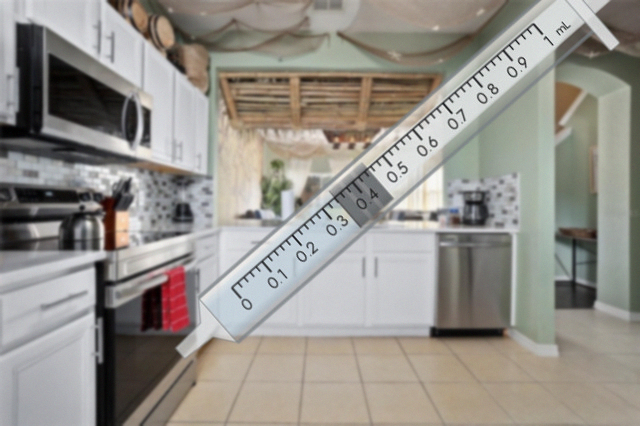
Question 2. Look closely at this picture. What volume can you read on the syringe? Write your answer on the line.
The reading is 0.34 mL
